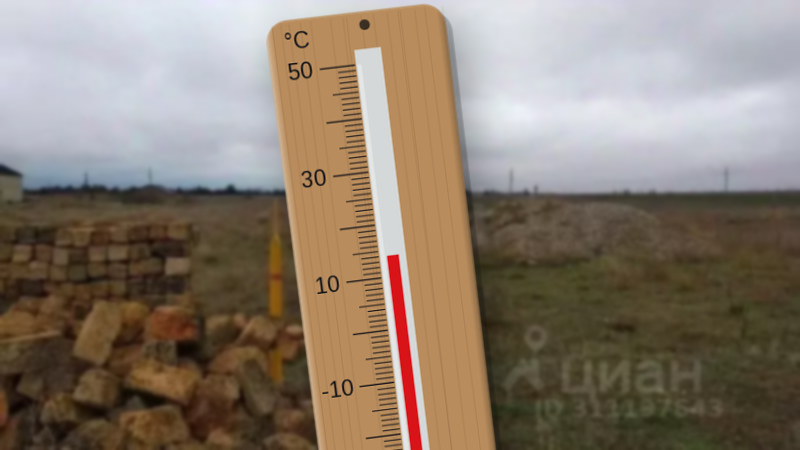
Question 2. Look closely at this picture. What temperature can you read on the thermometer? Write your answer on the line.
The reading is 14 °C
